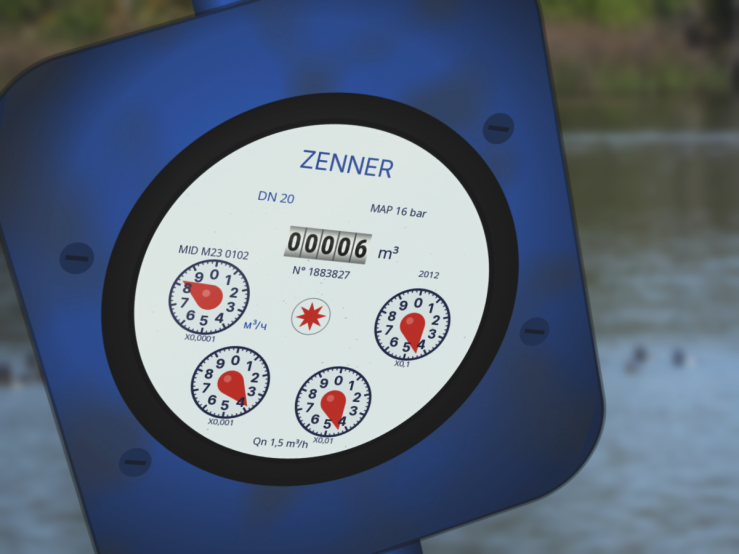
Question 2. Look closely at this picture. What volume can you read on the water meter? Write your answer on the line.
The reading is 6.4438 m³
